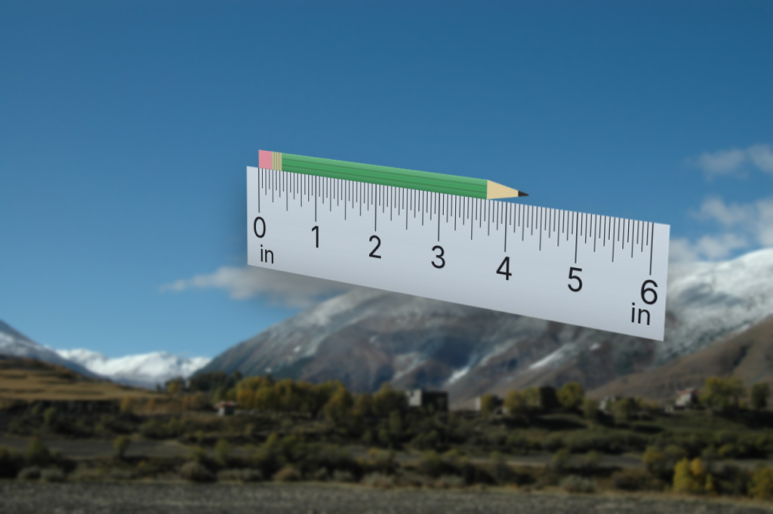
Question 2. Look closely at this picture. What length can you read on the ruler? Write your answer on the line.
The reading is 4.3125 in
